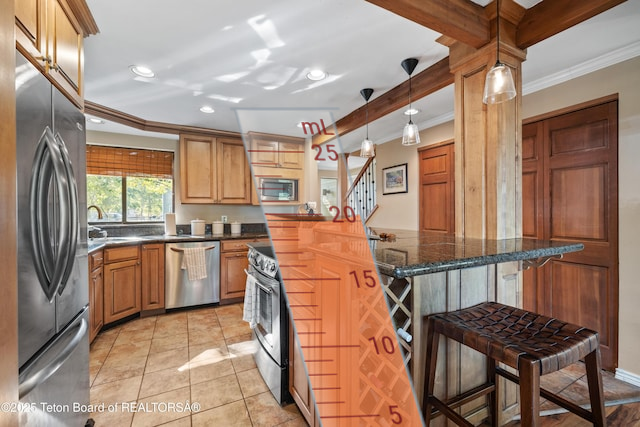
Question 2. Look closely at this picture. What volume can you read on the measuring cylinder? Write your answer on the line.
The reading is 19.5 mL
